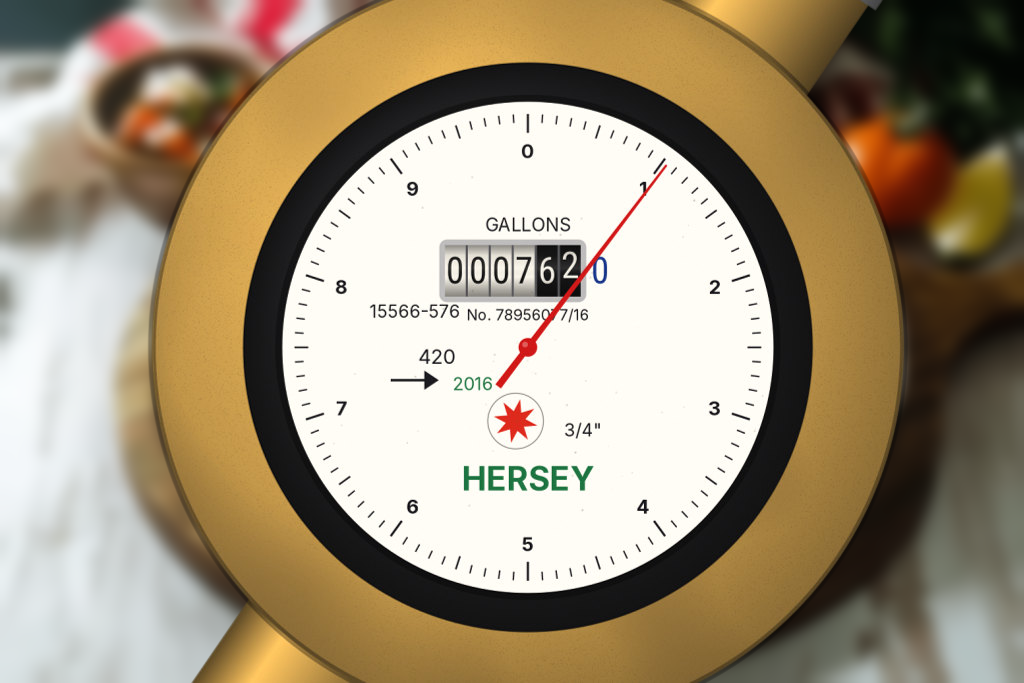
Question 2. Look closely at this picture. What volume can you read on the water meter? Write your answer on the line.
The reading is 7621.0 gal
